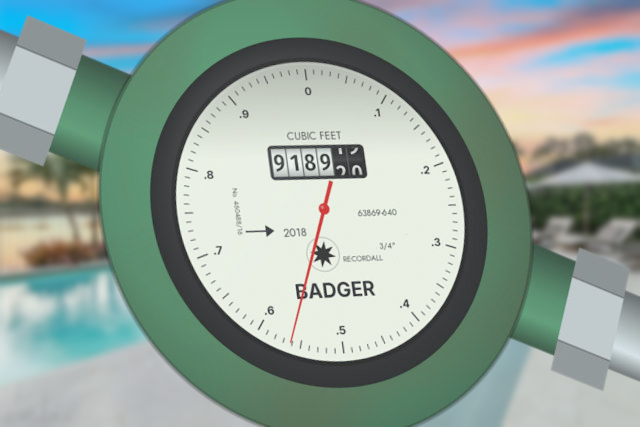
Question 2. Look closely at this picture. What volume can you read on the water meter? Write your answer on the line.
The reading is 918919.56 ft³
